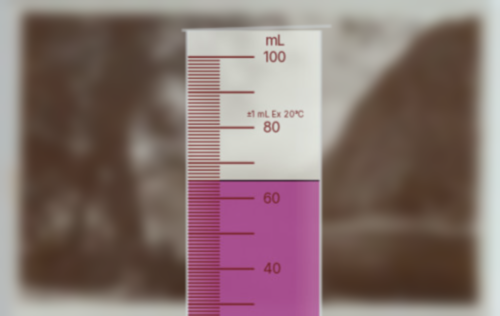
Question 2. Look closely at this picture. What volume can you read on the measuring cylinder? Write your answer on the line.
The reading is 65 mL
